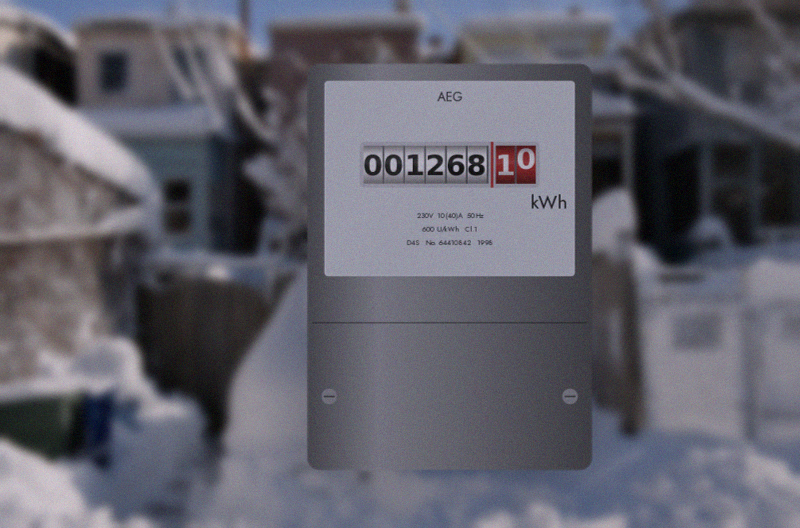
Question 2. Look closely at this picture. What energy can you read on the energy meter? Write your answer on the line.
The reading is 1268.10 kWh
